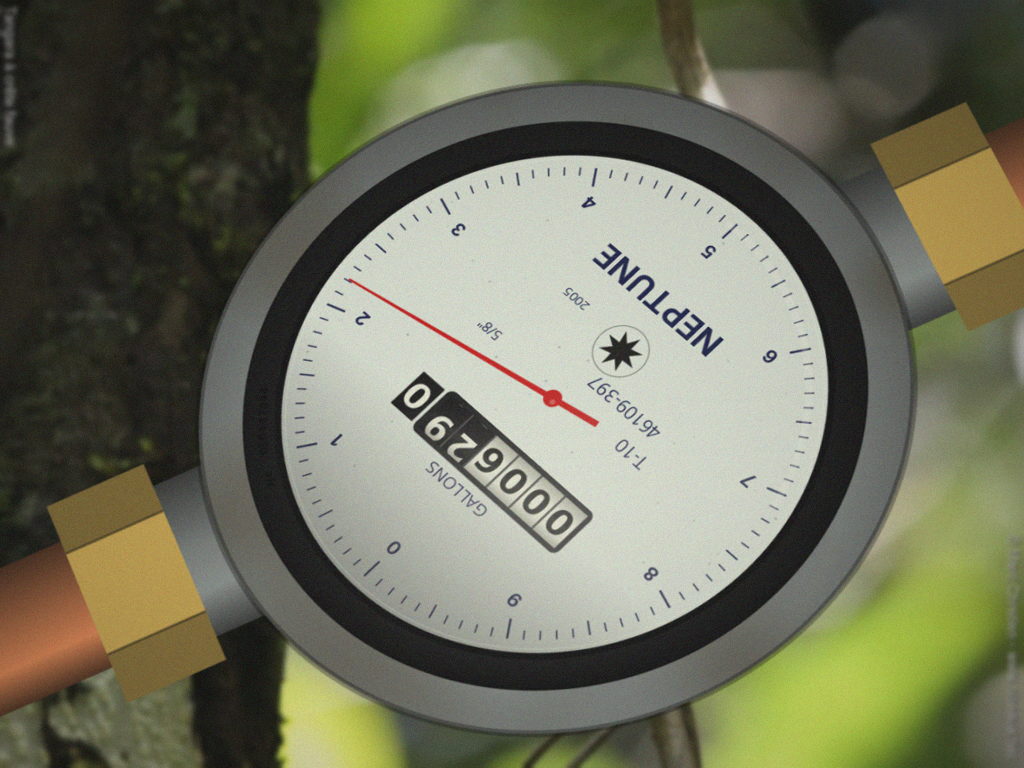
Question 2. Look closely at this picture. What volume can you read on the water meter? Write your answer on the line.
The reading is 6292.2 gal
